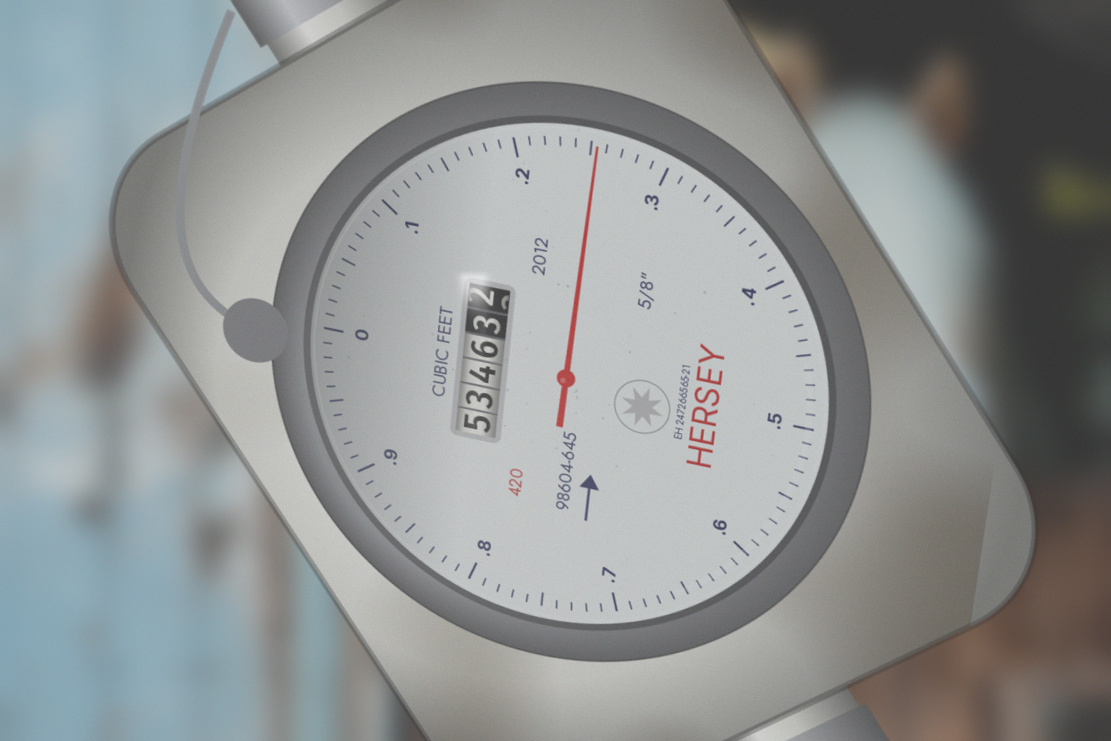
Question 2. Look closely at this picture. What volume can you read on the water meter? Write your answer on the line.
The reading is 534632.25 ft³
